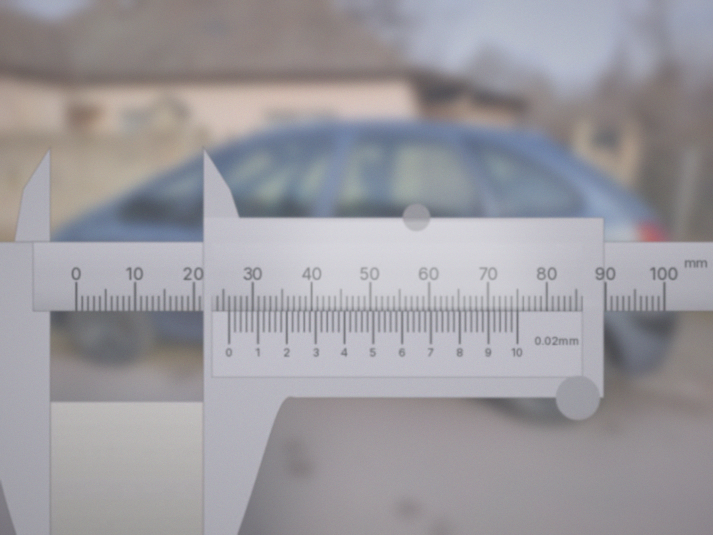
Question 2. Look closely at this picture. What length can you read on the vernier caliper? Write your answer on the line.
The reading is 26.0 mm
